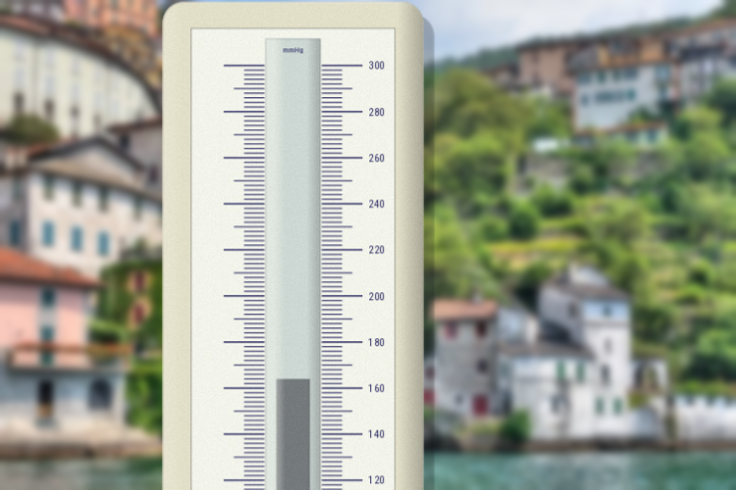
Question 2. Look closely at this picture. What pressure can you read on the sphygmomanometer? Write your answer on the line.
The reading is 164 mmHg
